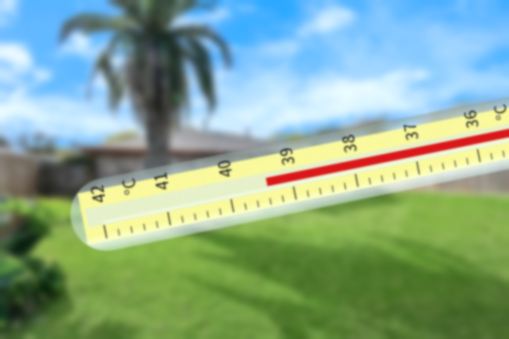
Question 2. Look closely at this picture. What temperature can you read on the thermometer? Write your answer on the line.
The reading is 39.4 °C
